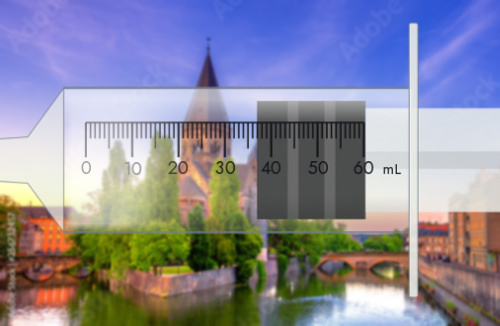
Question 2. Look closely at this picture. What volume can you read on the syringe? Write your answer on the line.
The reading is 37 mL
